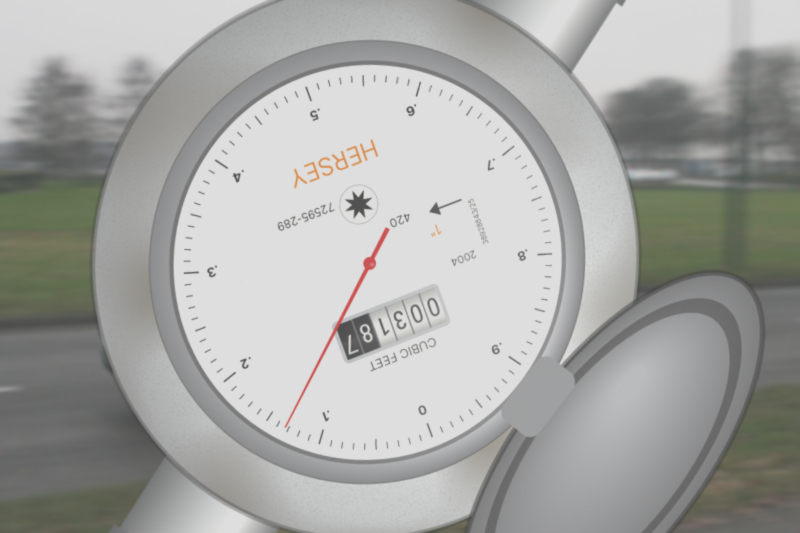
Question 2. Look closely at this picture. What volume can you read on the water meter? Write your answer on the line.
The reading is 3187.13 ft³
